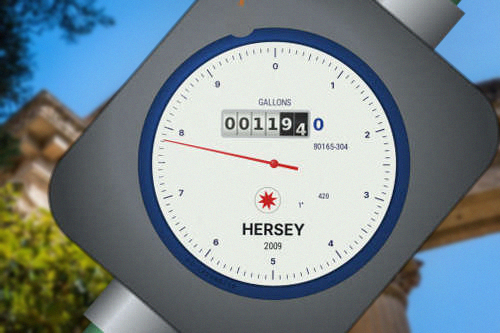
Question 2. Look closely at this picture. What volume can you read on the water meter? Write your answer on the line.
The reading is 11937.8 gal
